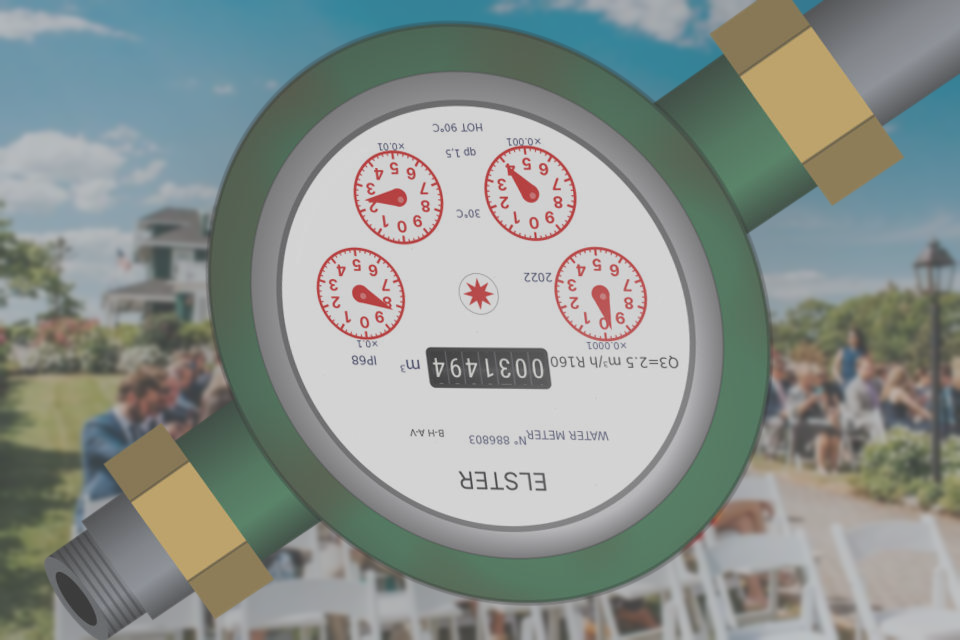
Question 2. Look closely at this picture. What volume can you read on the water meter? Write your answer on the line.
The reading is 31494.8239 m³
